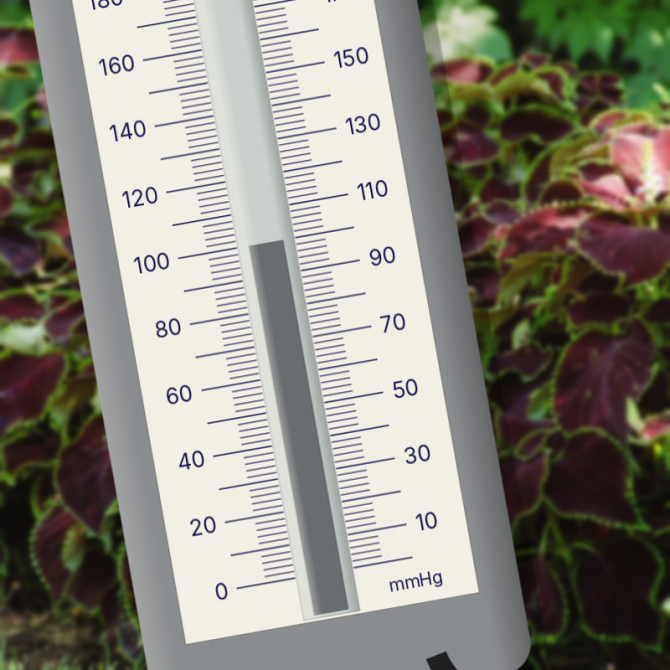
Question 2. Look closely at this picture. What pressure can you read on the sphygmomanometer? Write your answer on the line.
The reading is 100 mmHg
